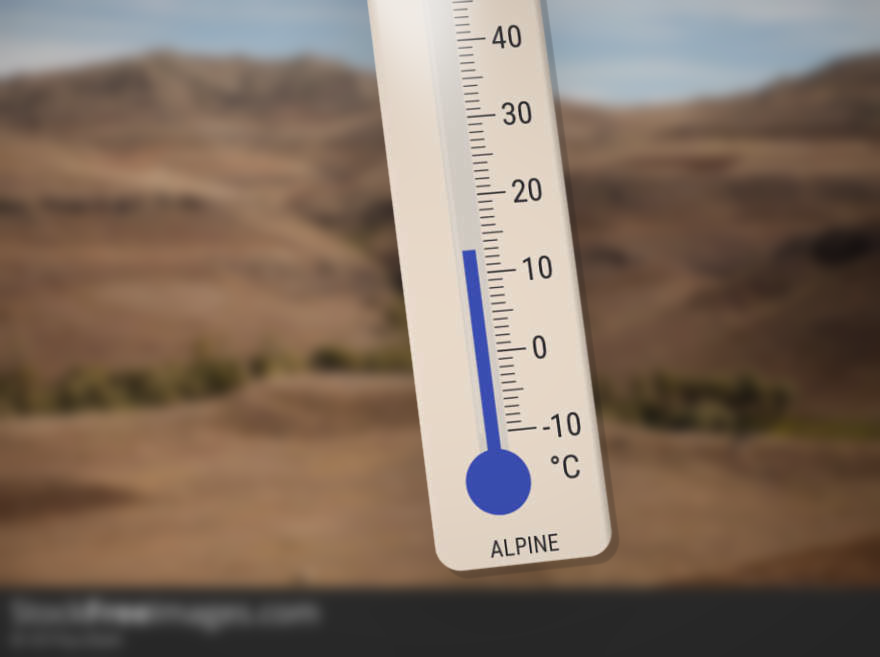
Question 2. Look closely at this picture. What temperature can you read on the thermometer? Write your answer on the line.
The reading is 13 °C
